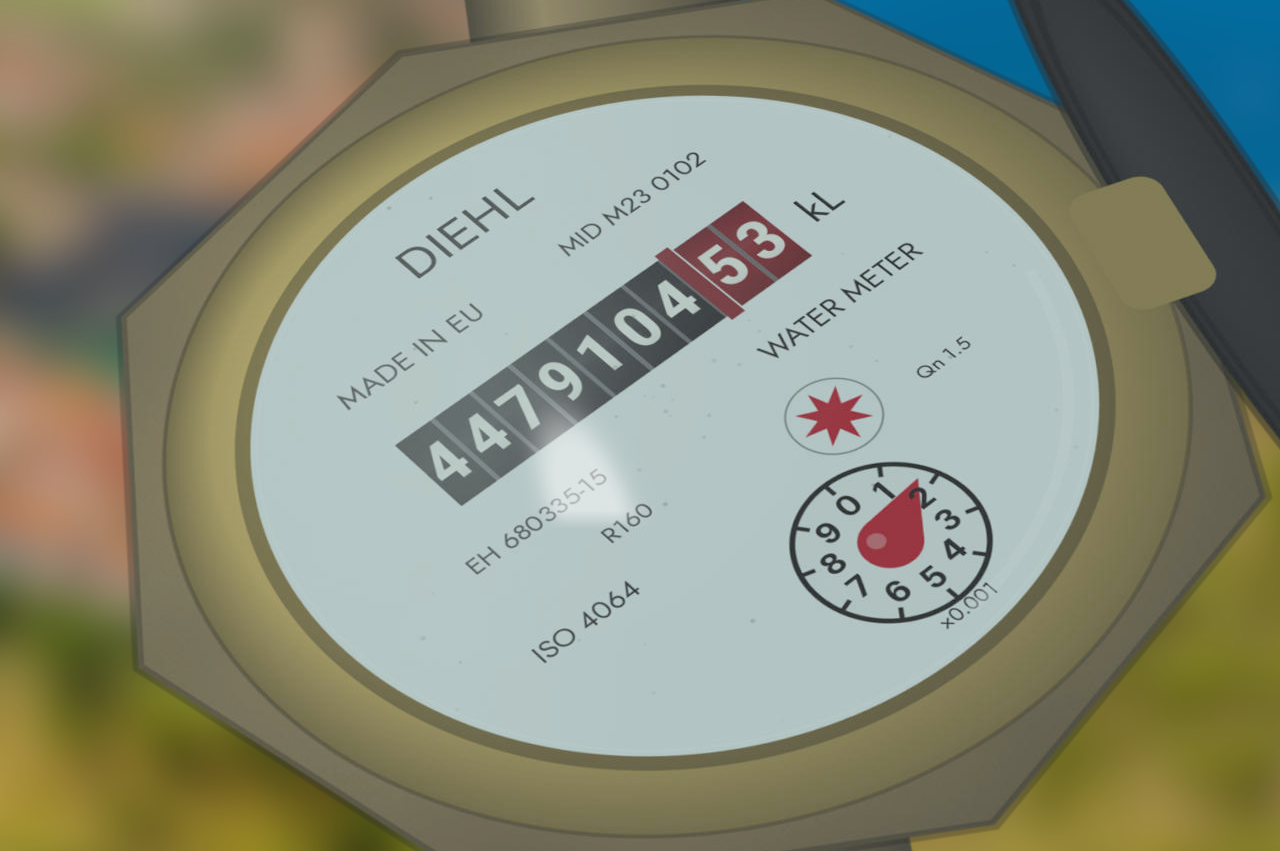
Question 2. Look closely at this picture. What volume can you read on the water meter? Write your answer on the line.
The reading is 4479104.531 kL
